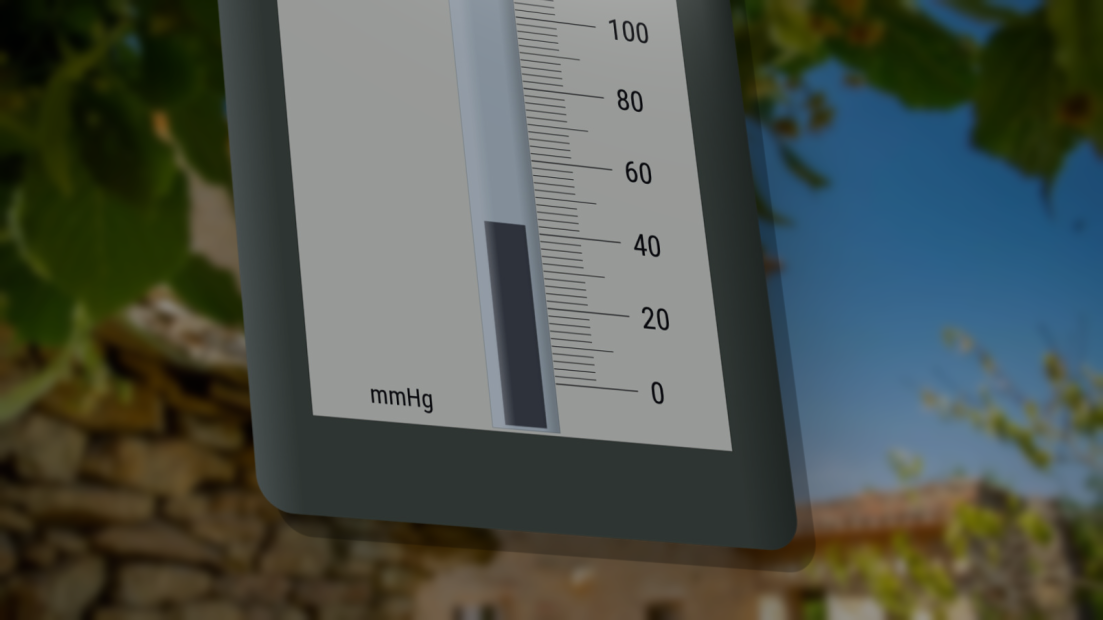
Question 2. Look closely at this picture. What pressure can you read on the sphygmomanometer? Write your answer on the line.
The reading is 42 mmHg
